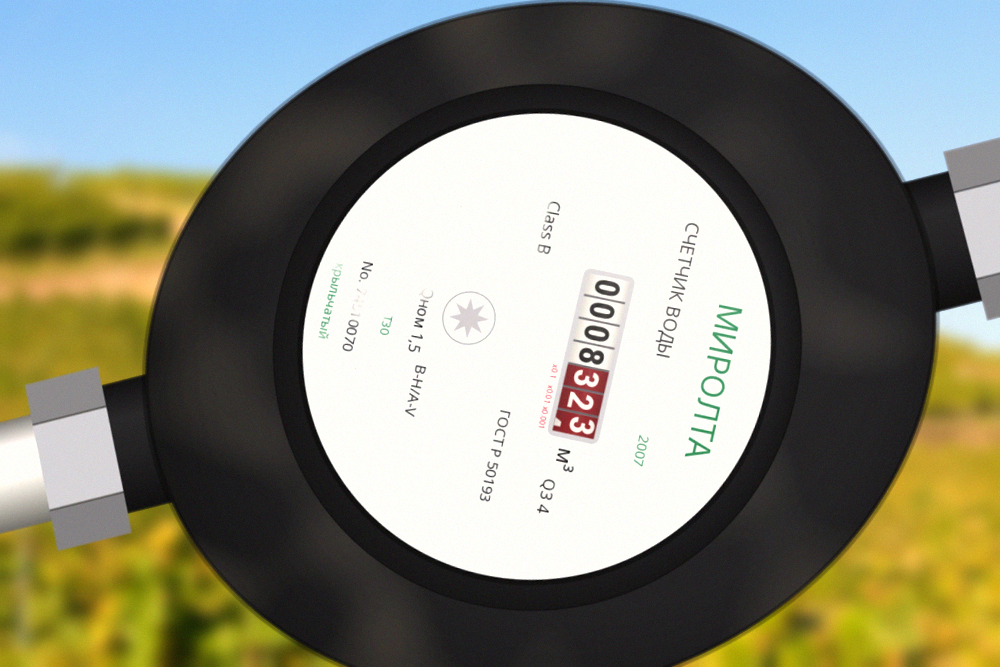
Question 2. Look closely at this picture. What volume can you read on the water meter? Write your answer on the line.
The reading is 8.323 m³
